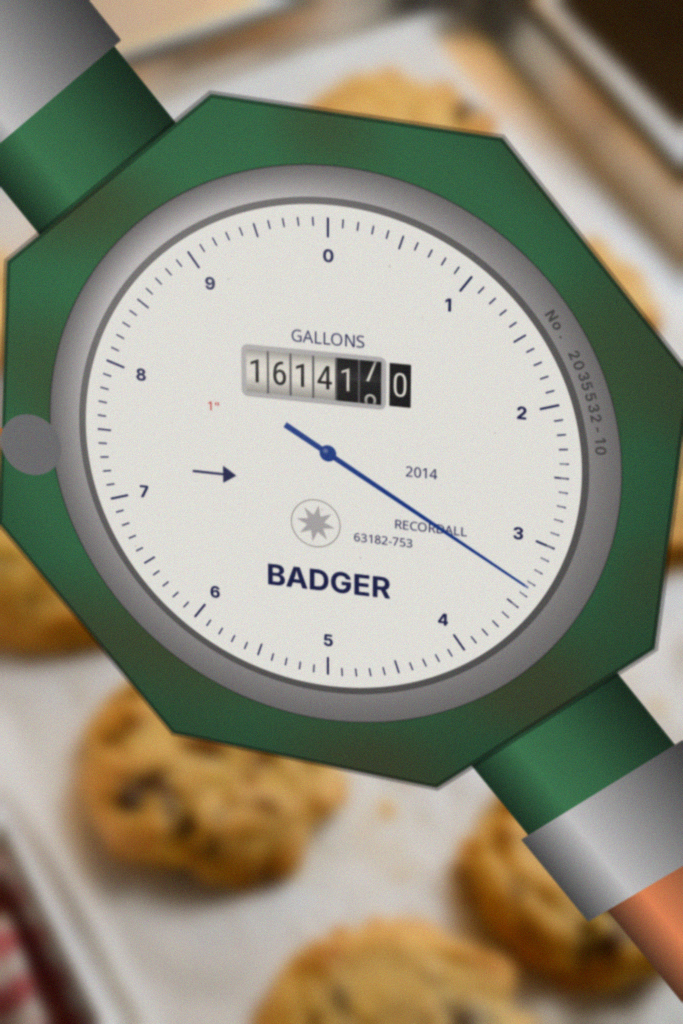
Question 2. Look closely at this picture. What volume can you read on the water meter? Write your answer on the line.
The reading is 1614173.3 gal
